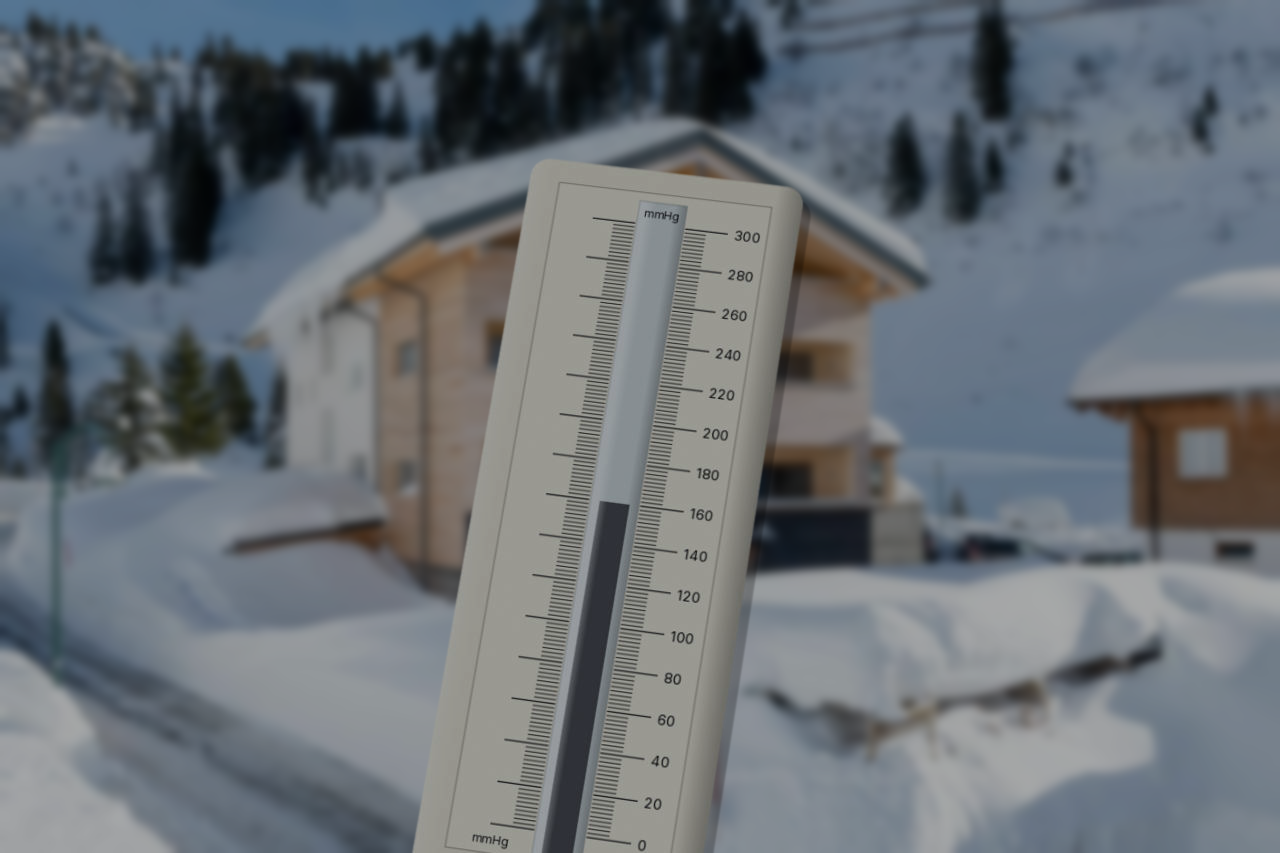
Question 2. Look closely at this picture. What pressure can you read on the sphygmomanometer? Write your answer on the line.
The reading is 160 mmHg
